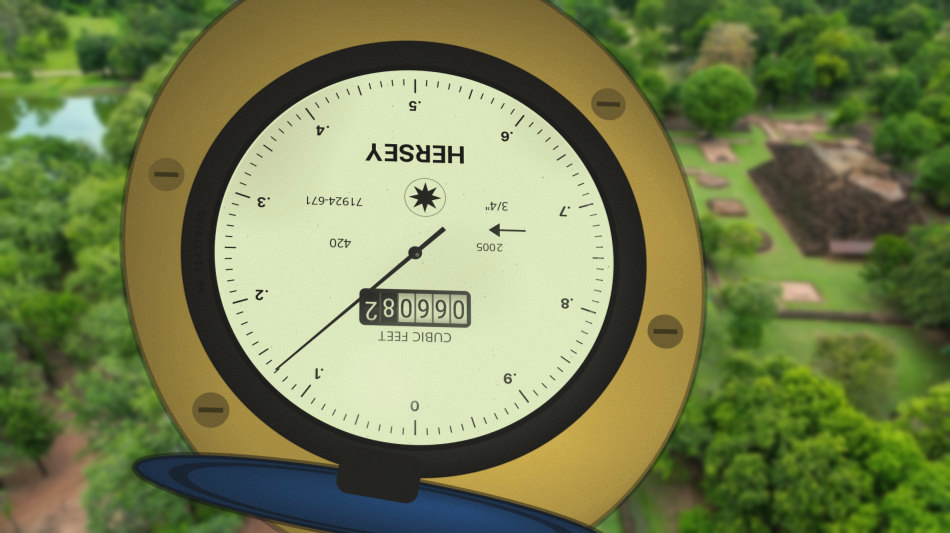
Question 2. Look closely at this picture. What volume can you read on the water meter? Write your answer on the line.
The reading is 66082.13 ft³
